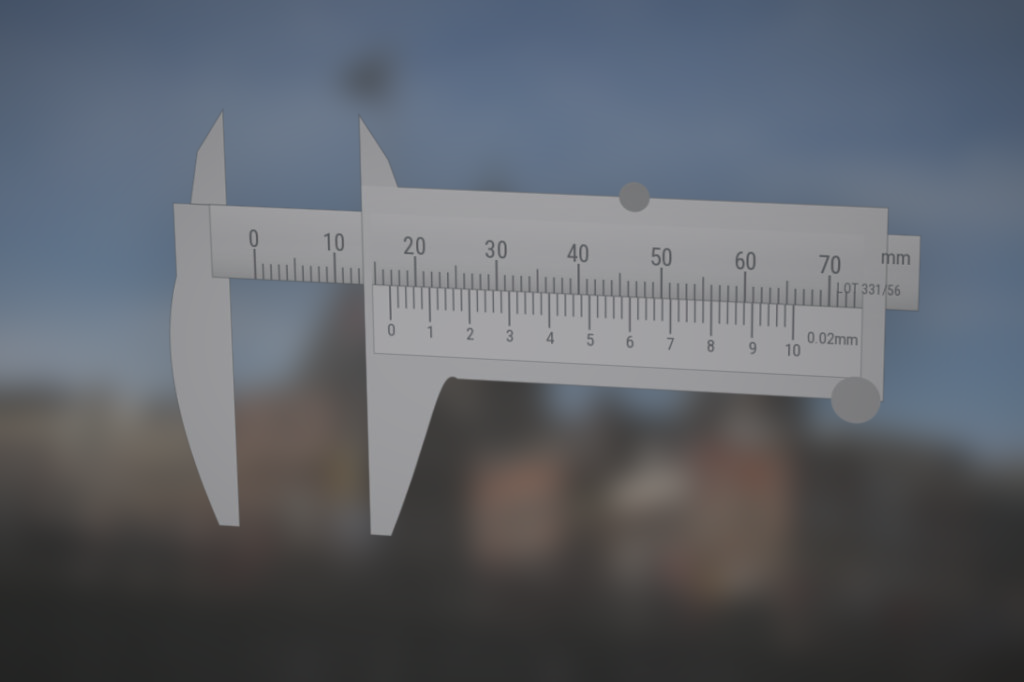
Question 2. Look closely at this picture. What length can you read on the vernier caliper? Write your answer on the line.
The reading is 16.8 mm
